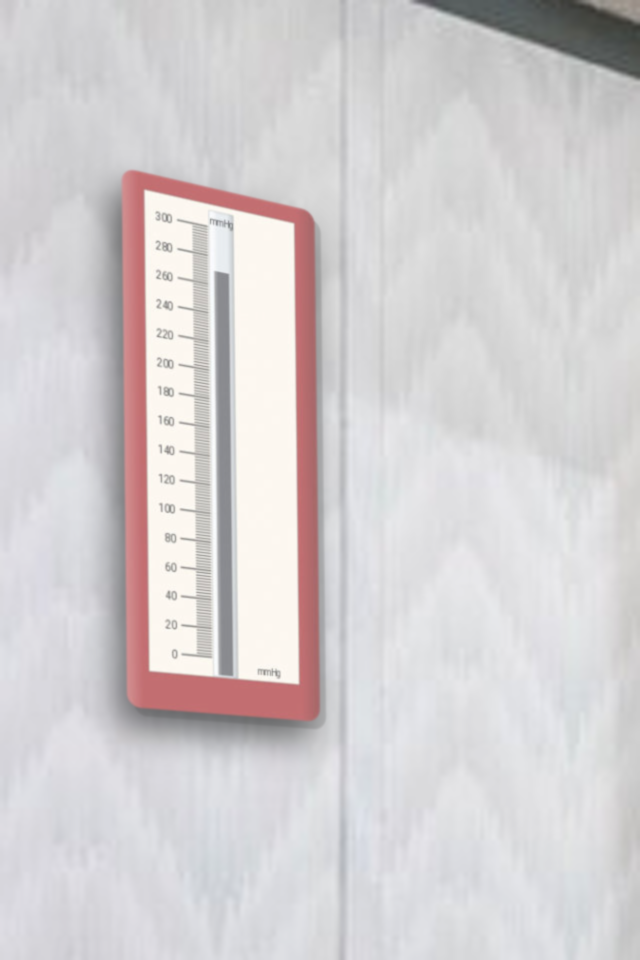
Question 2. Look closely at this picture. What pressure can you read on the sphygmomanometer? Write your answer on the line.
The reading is 270 mmHg
